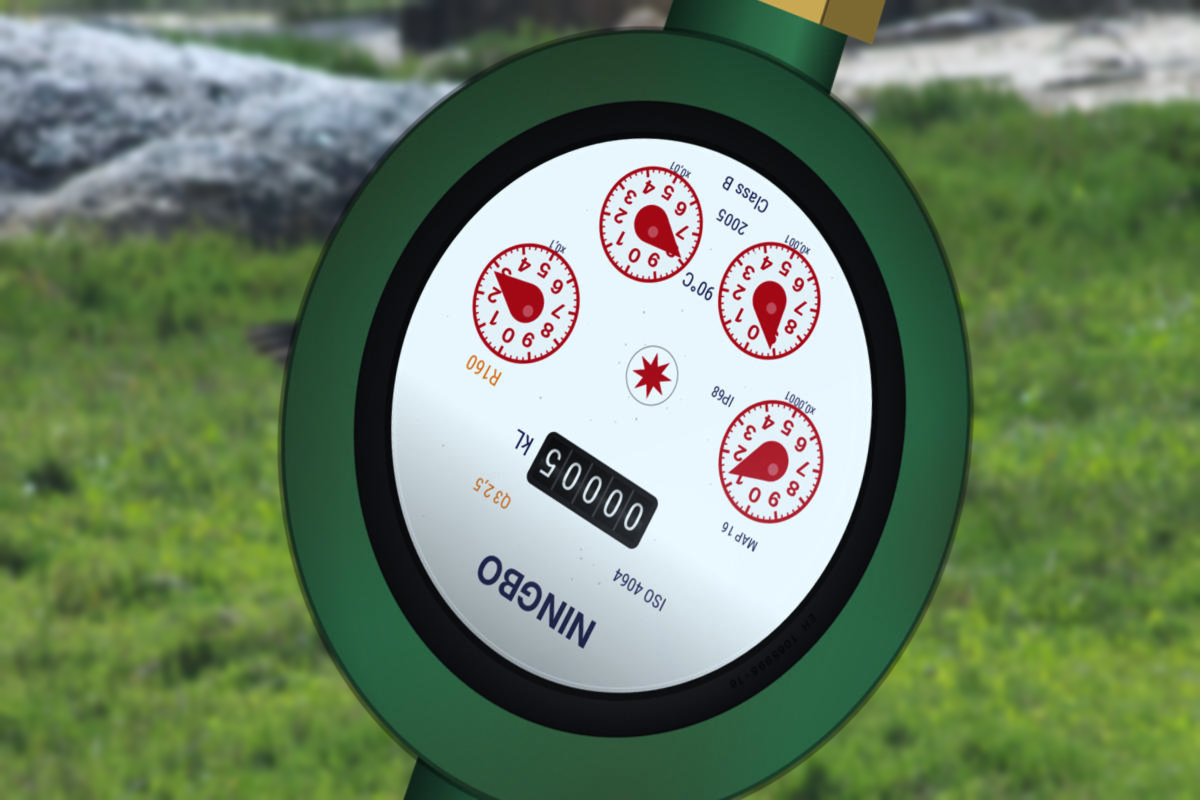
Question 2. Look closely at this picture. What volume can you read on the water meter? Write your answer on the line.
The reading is 5.2791 kL
